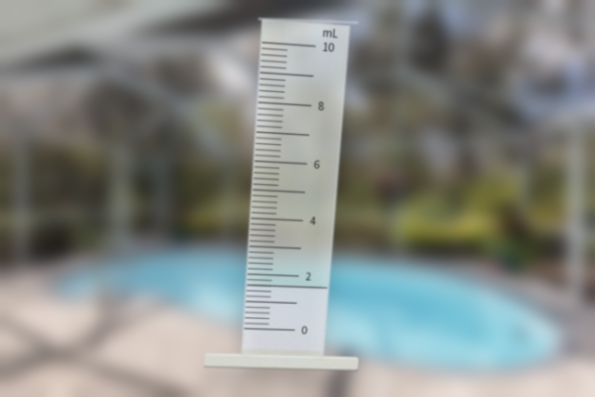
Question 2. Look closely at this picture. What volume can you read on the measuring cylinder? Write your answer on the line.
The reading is 1.6 mL
